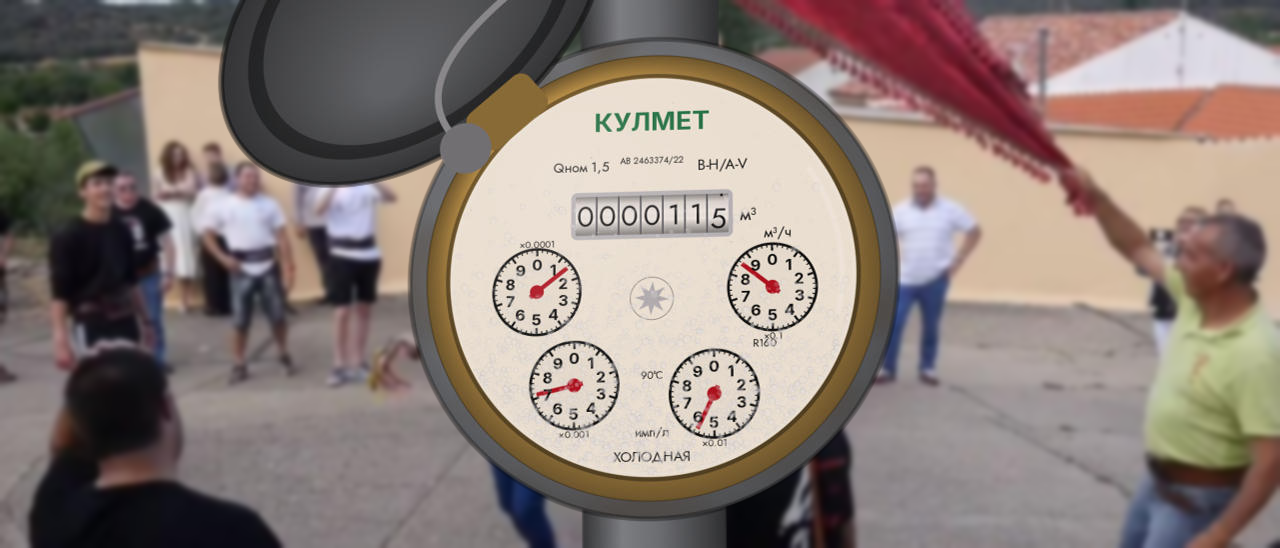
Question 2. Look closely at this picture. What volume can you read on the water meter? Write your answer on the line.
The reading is 114.8571 m³
